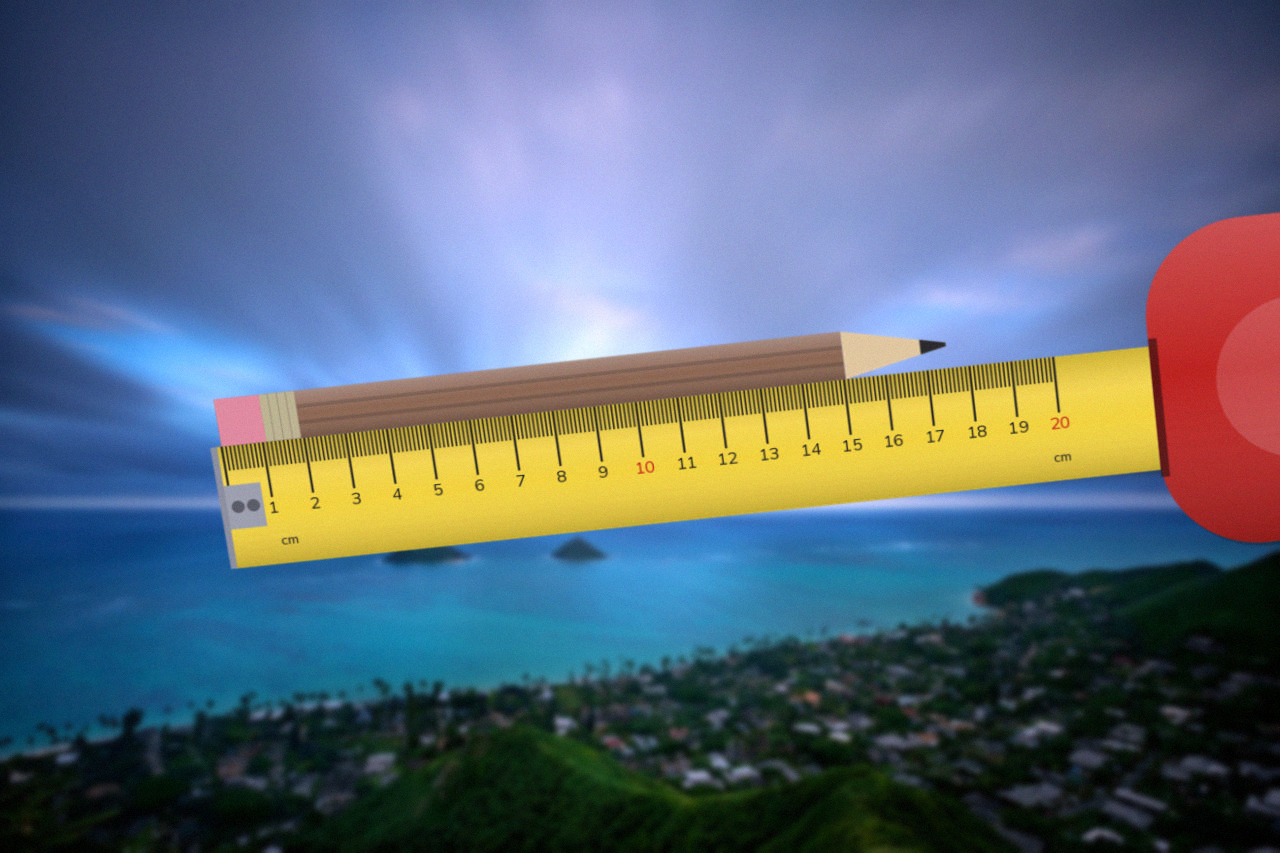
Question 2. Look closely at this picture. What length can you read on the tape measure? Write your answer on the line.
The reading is 17.5 cm
